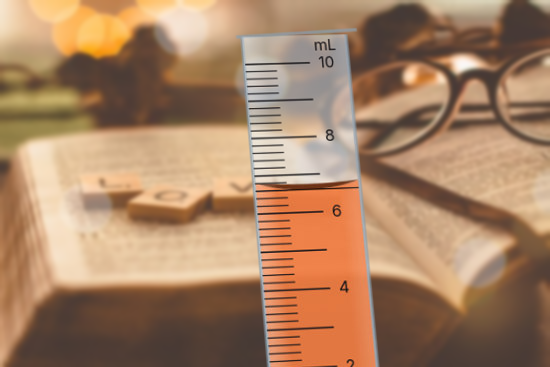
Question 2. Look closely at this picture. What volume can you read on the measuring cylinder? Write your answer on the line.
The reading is 6.6 mL
